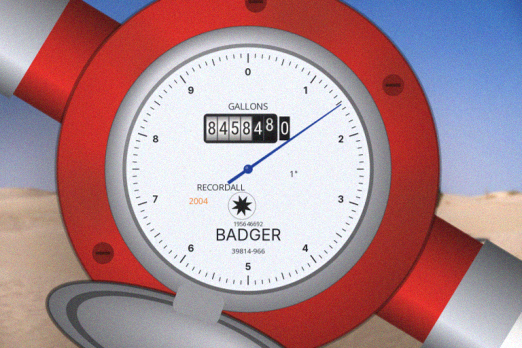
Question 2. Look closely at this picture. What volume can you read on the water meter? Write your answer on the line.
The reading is 8458481.5 gal
